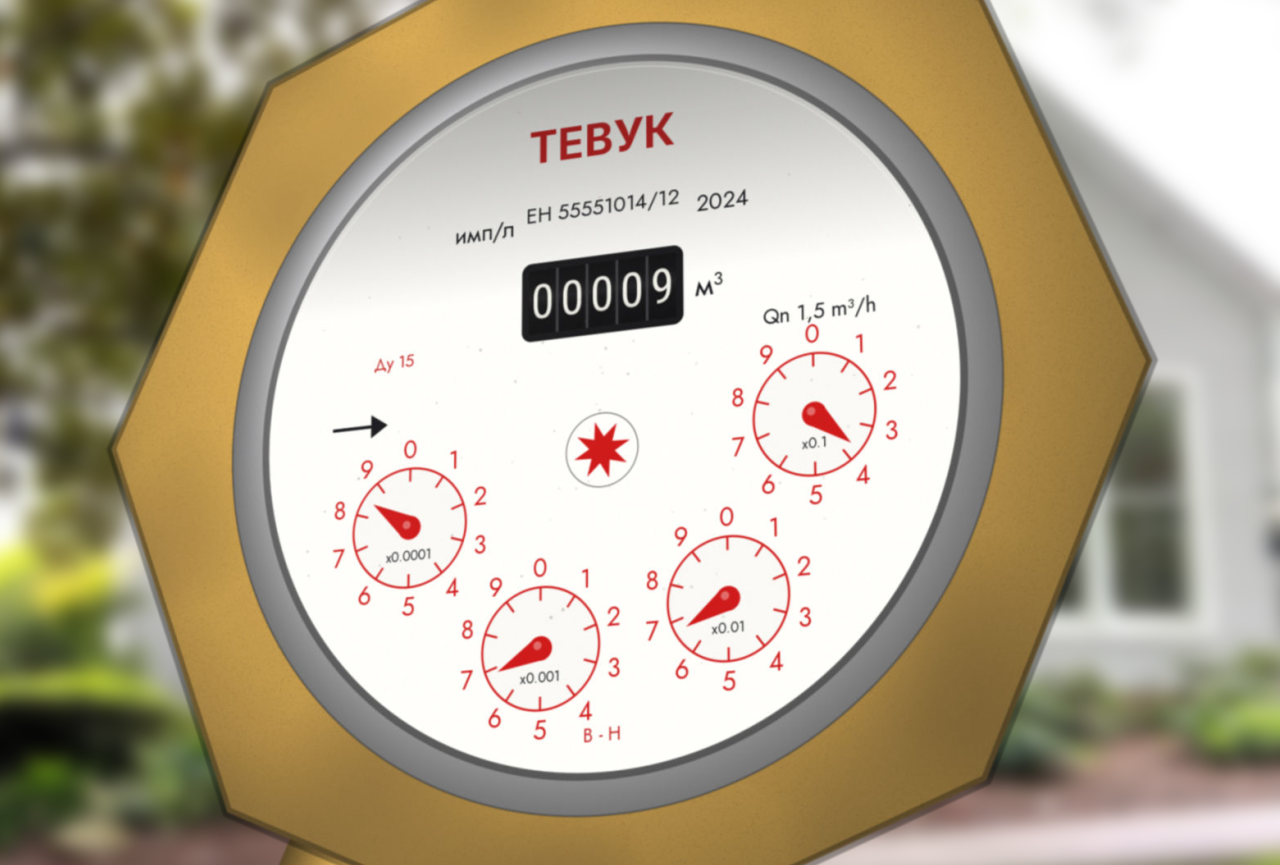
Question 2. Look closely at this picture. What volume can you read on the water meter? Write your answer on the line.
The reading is 9.3668 m³
